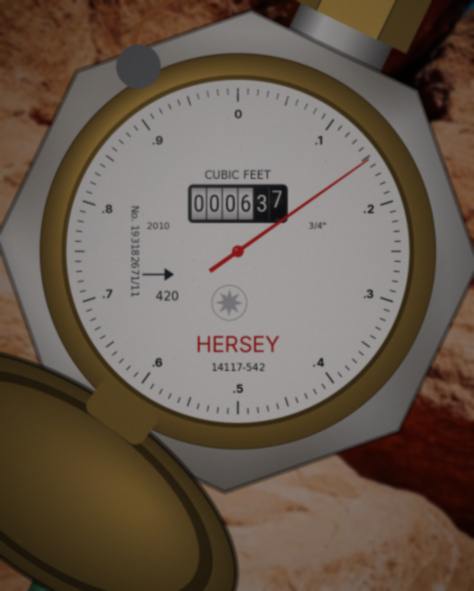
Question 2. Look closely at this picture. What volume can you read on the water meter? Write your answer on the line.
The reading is 637.15 ft³
